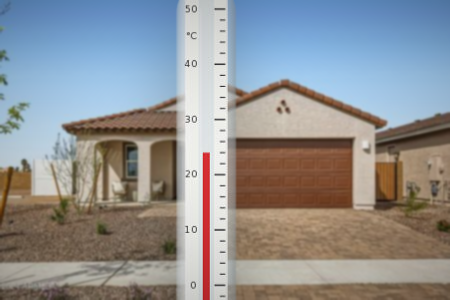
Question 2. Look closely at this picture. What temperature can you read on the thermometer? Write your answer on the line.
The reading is 24 °C
